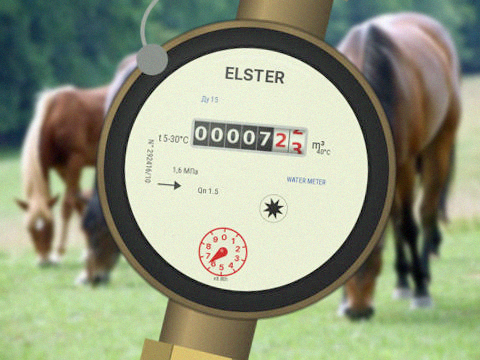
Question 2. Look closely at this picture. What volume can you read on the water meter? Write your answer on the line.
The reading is 7.226 m³
